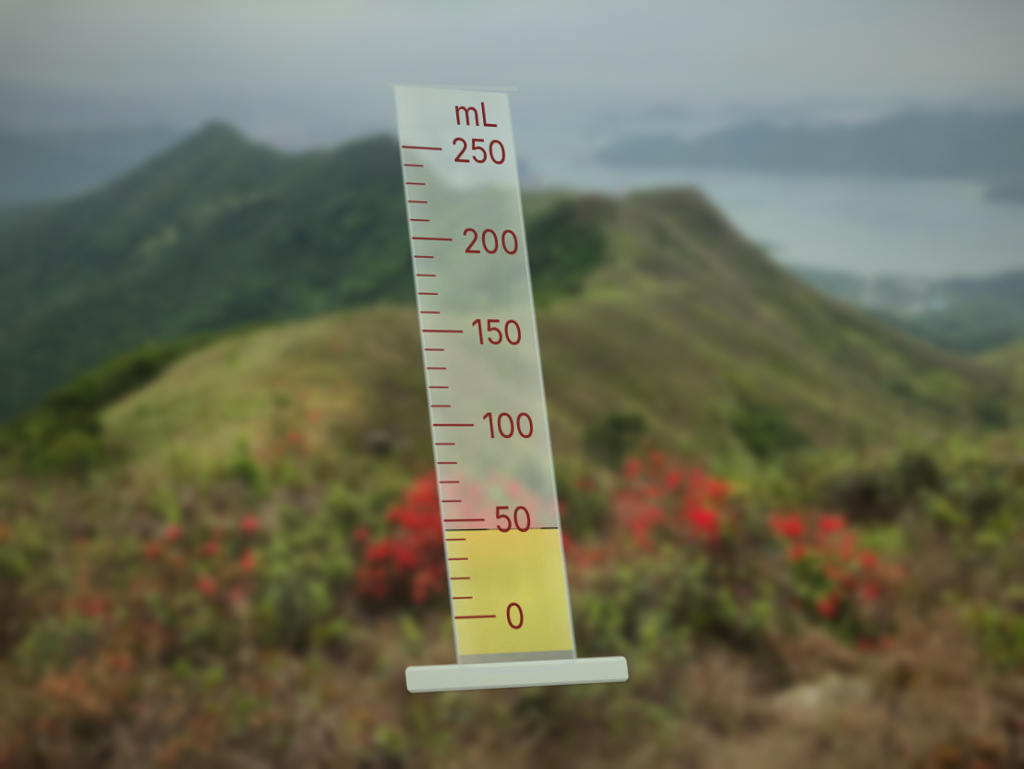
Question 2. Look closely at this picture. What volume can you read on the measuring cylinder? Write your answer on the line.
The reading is 45 mL
